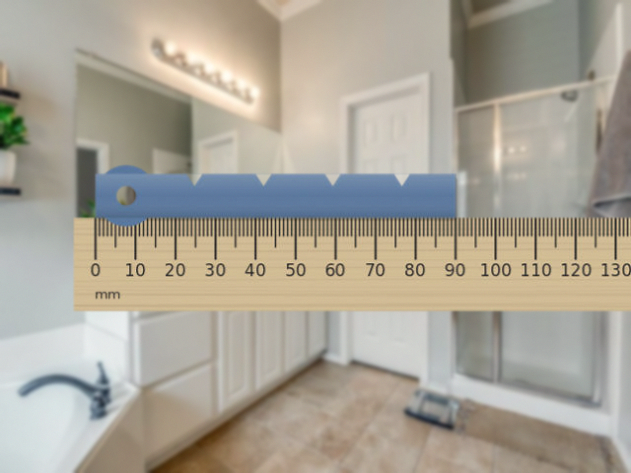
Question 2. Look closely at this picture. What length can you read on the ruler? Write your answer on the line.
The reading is 90 mm
